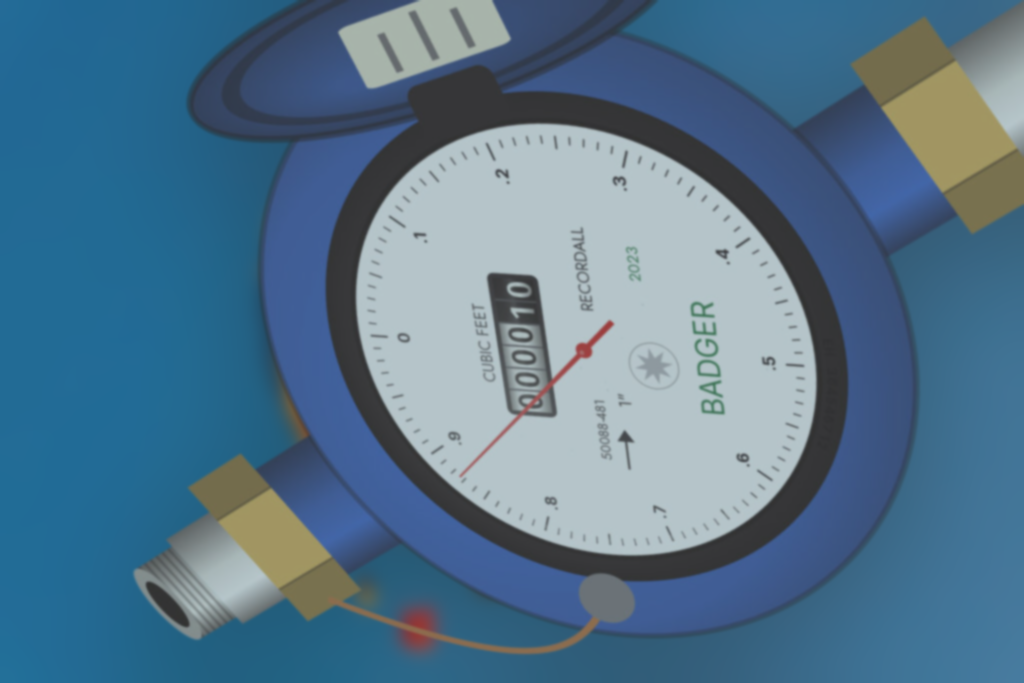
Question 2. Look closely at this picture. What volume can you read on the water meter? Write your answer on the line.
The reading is 9.87 ft³
